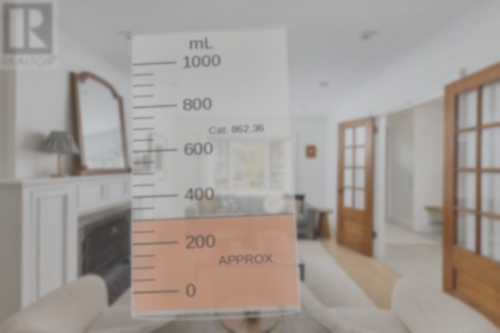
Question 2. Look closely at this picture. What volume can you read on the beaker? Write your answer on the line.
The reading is 300 mL
